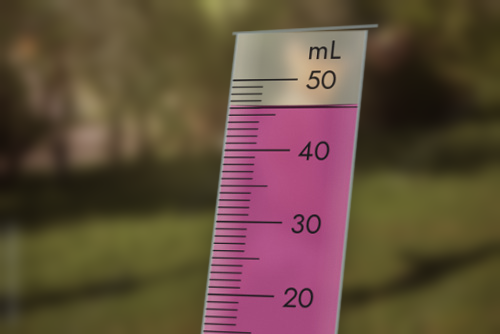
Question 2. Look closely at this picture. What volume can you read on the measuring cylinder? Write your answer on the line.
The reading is 46 mL
